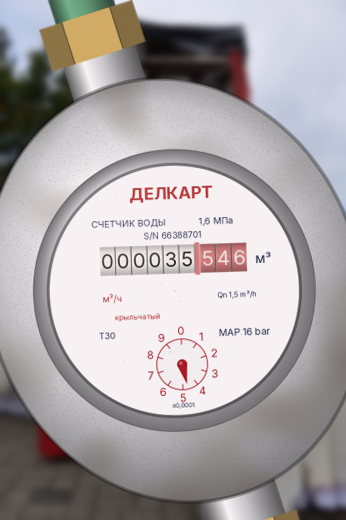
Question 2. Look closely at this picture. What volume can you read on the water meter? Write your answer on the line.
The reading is 35.5464 m³
